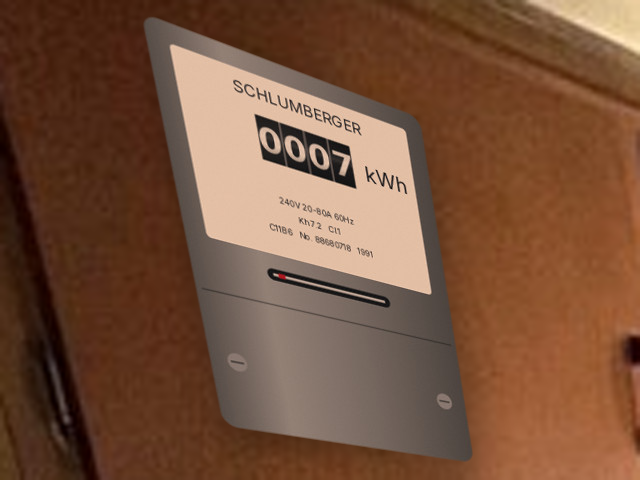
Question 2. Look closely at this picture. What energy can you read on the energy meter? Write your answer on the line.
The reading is 7 kWh
